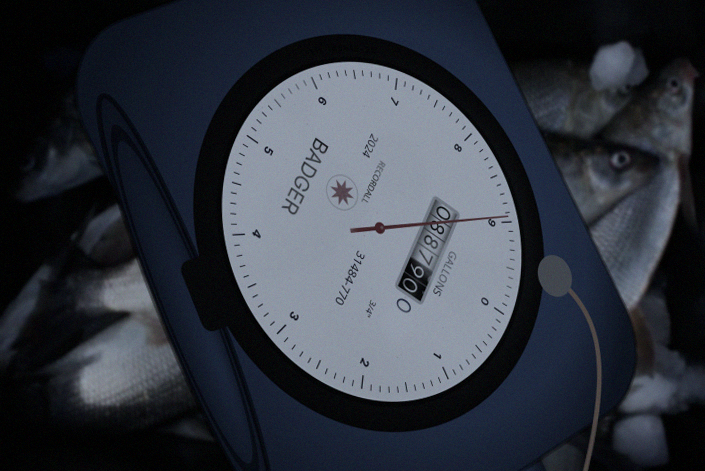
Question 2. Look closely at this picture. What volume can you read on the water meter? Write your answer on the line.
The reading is 887898.9 gal
